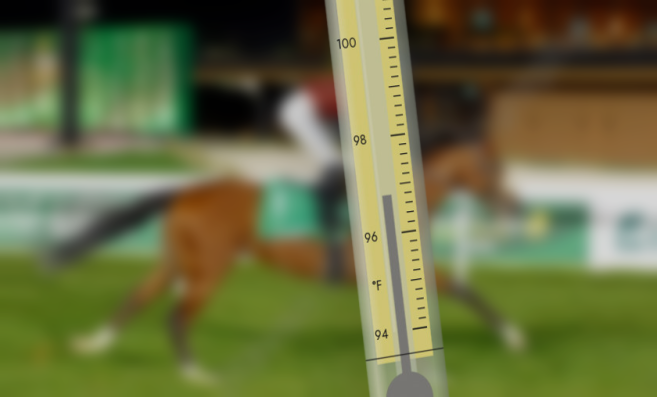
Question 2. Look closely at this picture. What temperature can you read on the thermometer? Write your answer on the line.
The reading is 96.8 °F
